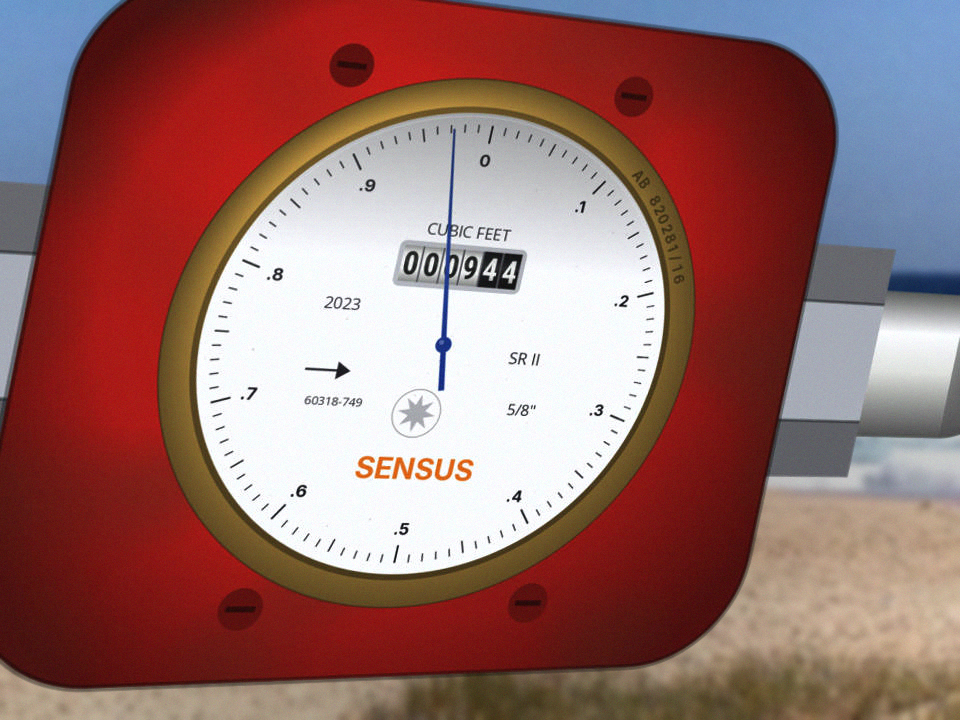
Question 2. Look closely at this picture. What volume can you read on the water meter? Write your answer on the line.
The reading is 943.97 ft³
